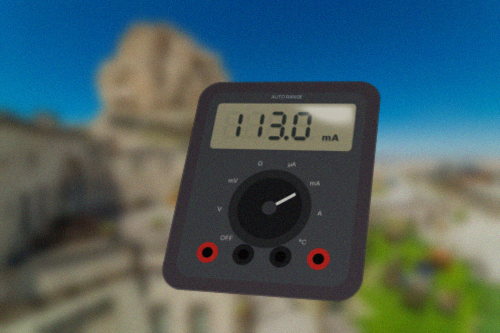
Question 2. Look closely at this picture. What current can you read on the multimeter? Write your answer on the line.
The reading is 113.0 mA
